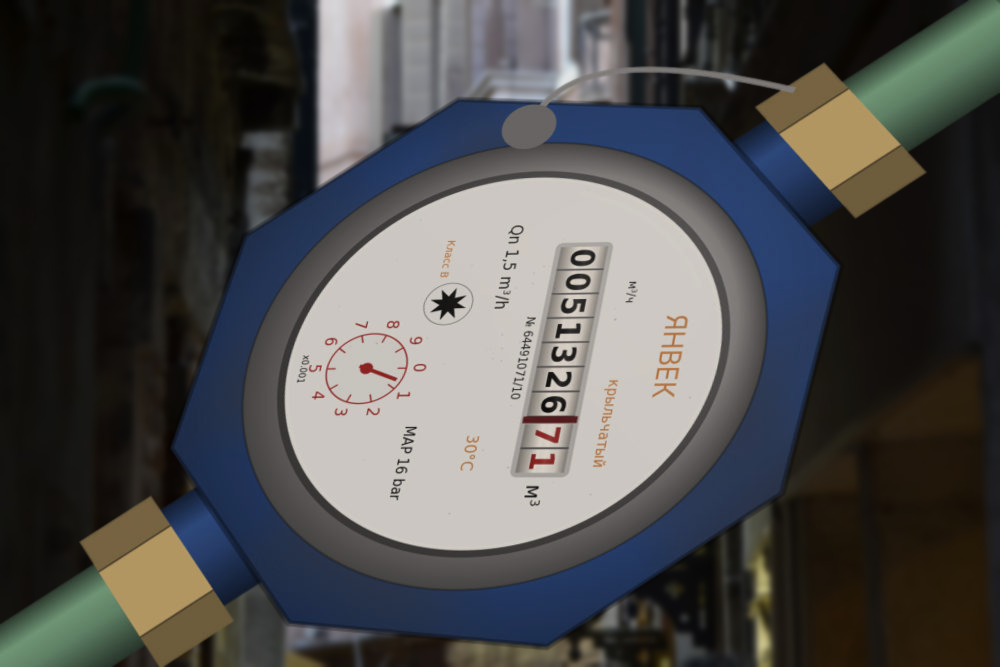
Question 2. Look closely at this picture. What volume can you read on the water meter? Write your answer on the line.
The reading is 51326.710 m³
